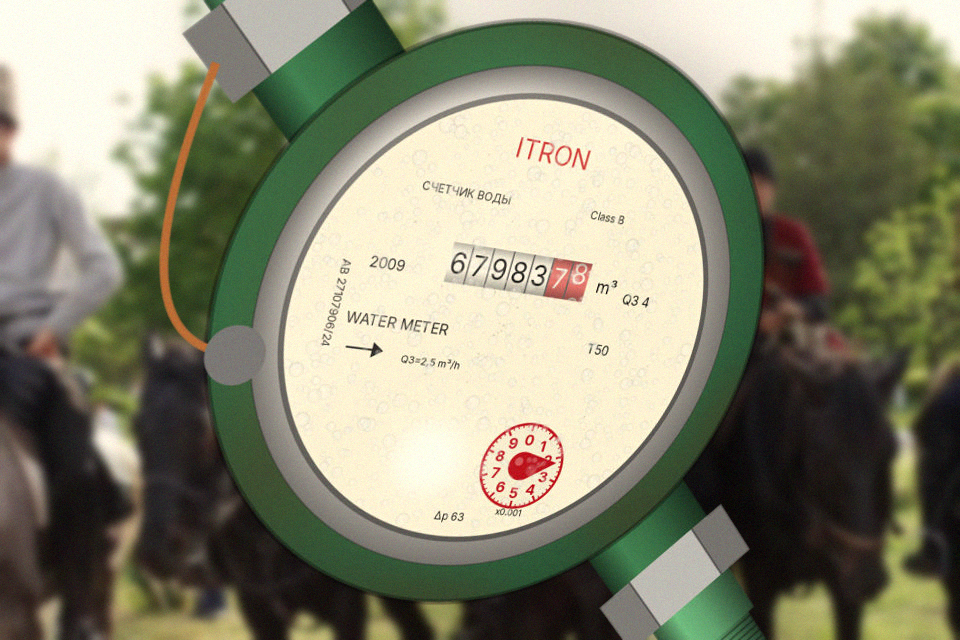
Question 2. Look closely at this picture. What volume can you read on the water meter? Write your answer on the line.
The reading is 67983.782 m³
